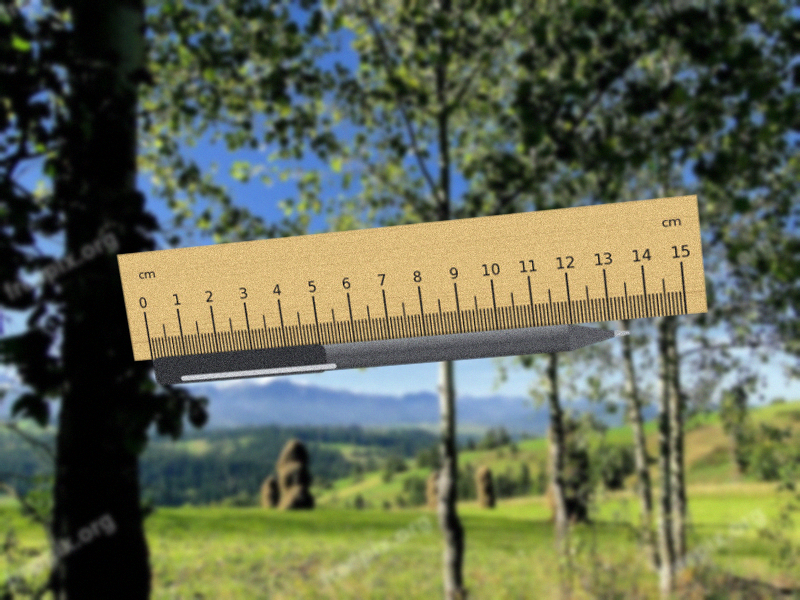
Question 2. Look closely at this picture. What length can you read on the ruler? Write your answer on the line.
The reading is 13.5 cm
